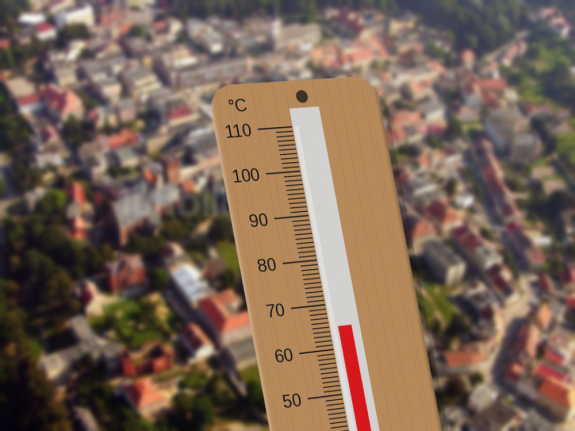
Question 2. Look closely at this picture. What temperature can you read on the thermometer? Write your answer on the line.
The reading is 65 °C
